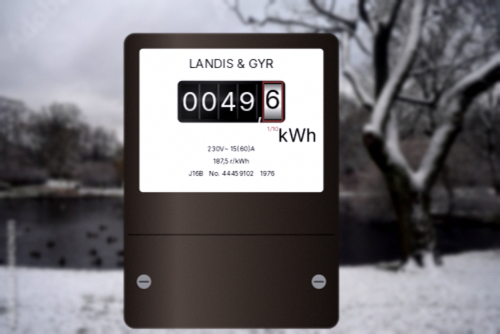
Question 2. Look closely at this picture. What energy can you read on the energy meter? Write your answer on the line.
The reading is 49.6 kWh
